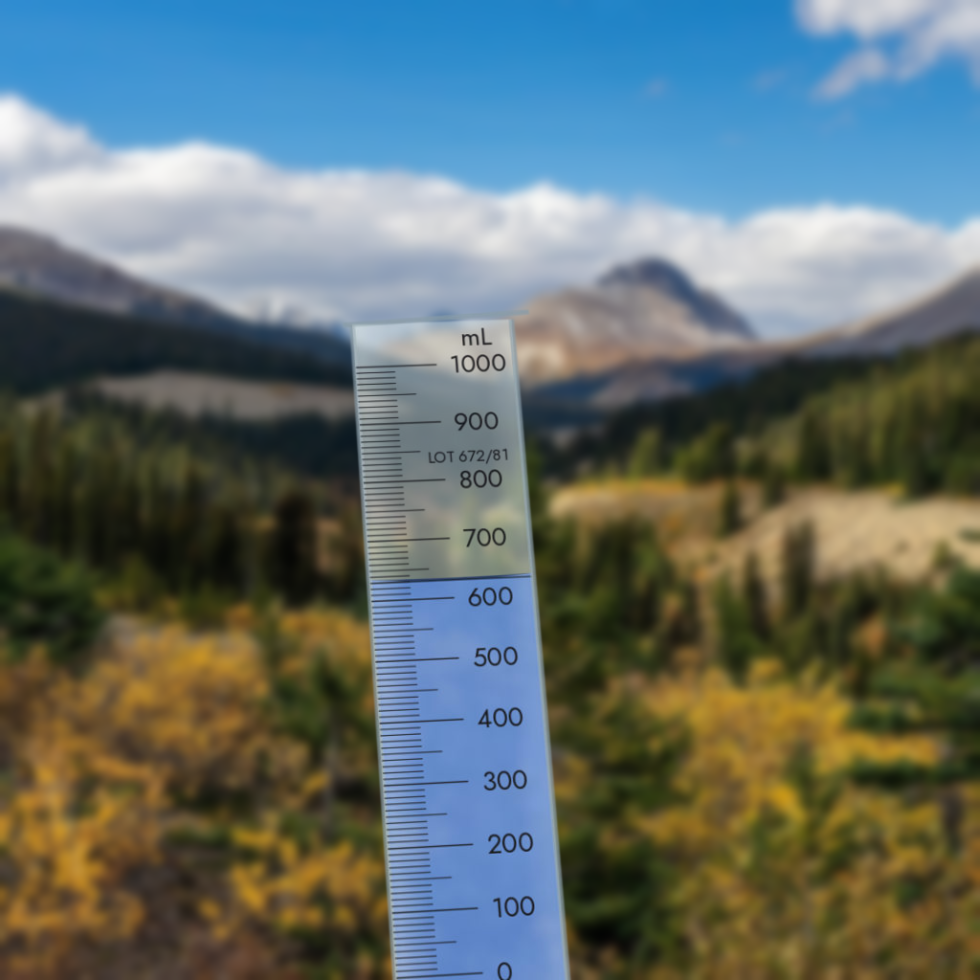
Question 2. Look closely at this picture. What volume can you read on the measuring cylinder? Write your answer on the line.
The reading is 630 mL
